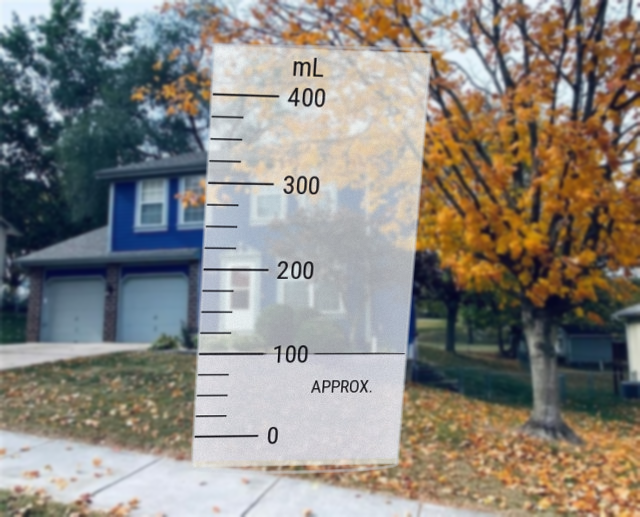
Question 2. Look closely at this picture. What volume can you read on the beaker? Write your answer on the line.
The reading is 100 mL
